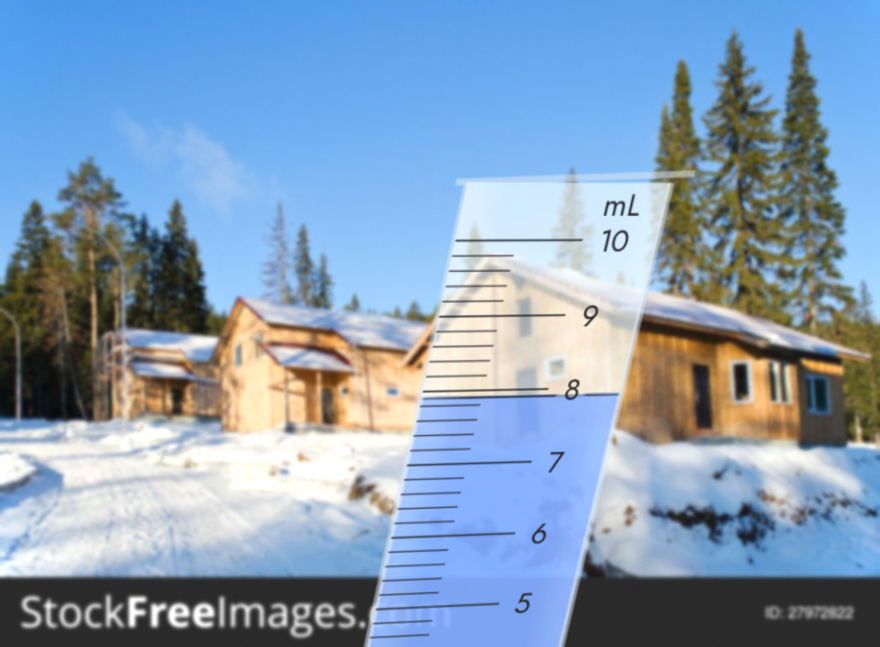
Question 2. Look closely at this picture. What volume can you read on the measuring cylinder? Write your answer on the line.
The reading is 7.9 mL
